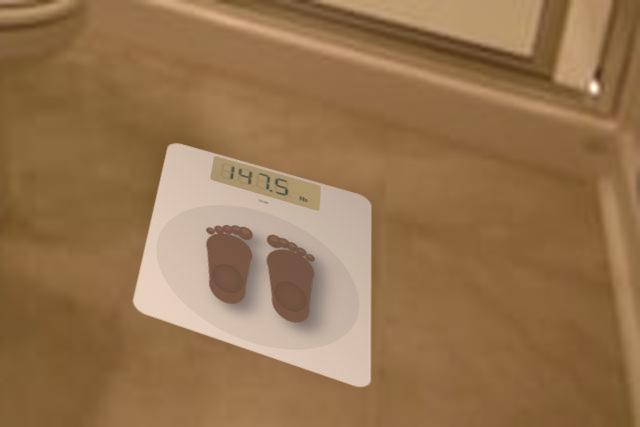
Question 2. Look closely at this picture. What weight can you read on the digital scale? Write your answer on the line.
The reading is 147.5 lb
